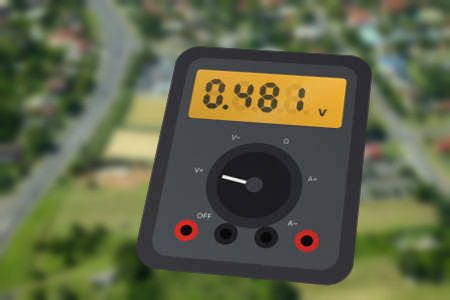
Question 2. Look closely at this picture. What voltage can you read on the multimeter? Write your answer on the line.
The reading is 0.481 V
